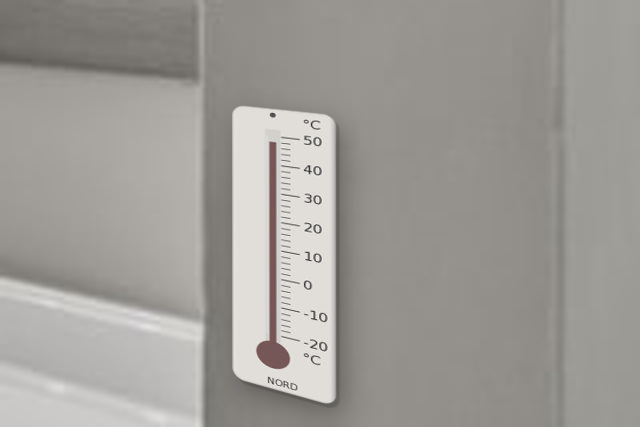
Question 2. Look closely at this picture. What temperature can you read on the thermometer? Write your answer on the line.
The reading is 48 °C
